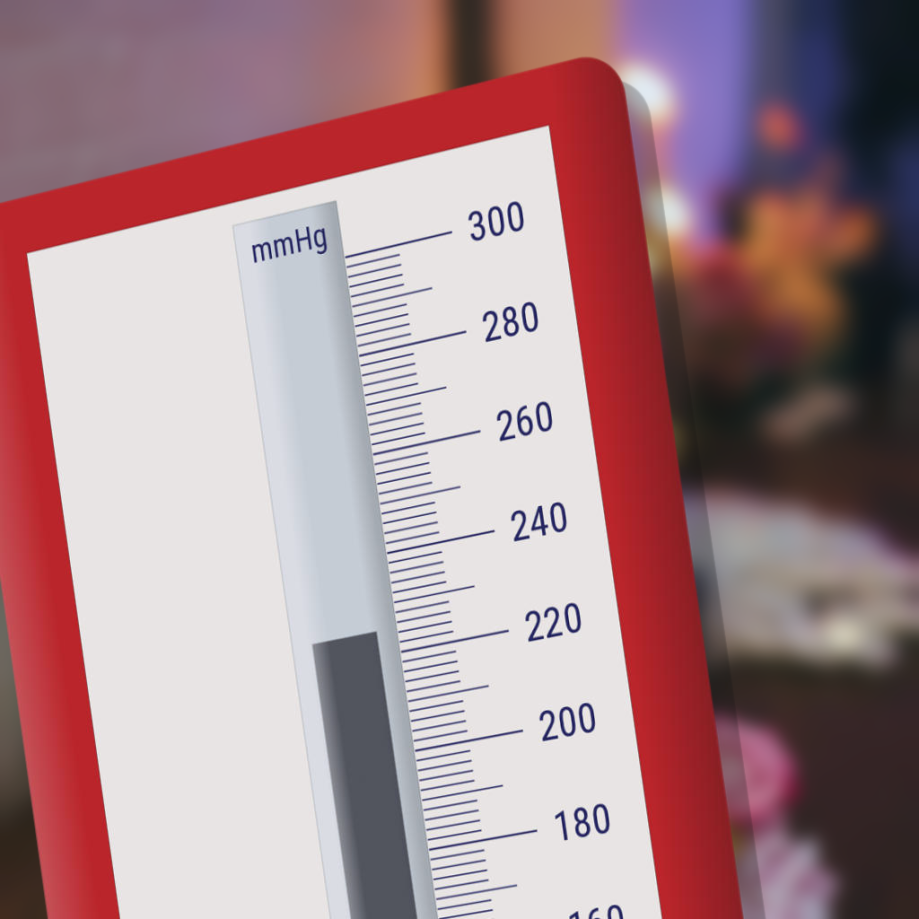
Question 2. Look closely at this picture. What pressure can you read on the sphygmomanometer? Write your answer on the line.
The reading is 225 mmHg
